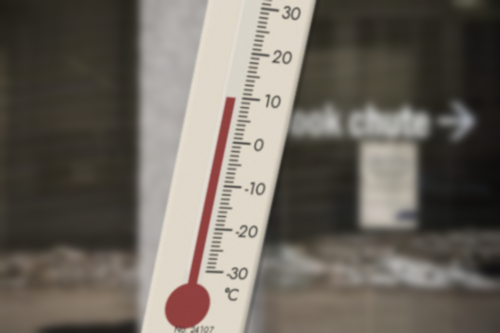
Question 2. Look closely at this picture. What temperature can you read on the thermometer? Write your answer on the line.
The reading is 10 °C
